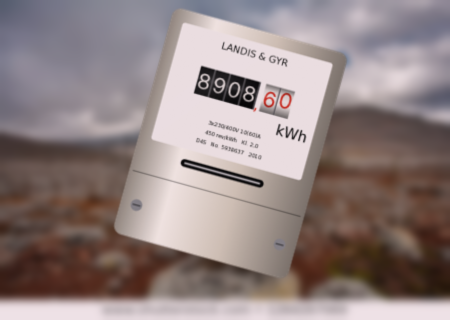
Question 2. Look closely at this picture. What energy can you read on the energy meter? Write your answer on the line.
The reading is 8908.60 kWh
